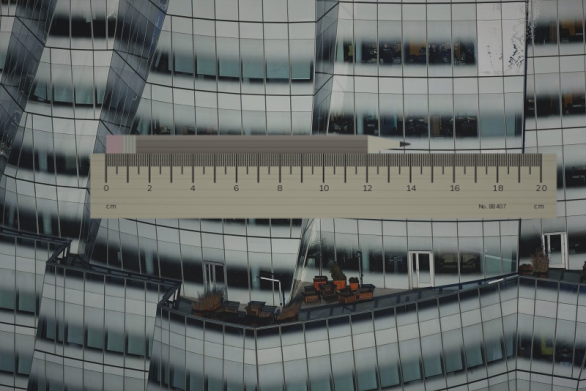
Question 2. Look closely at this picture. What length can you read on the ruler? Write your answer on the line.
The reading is 14 cm
